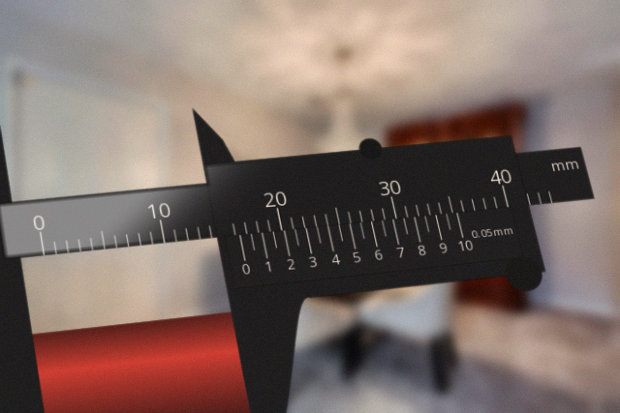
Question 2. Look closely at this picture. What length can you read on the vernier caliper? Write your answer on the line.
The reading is 16.4 mm
